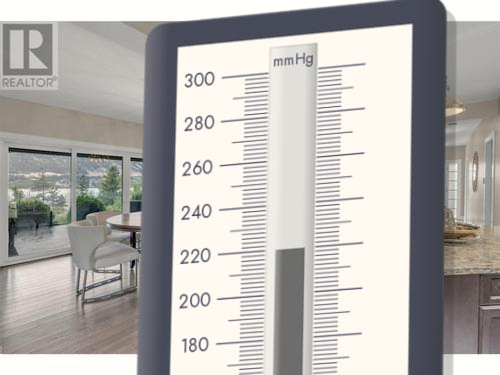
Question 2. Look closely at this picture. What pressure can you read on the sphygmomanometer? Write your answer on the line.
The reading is 220 mmHg
